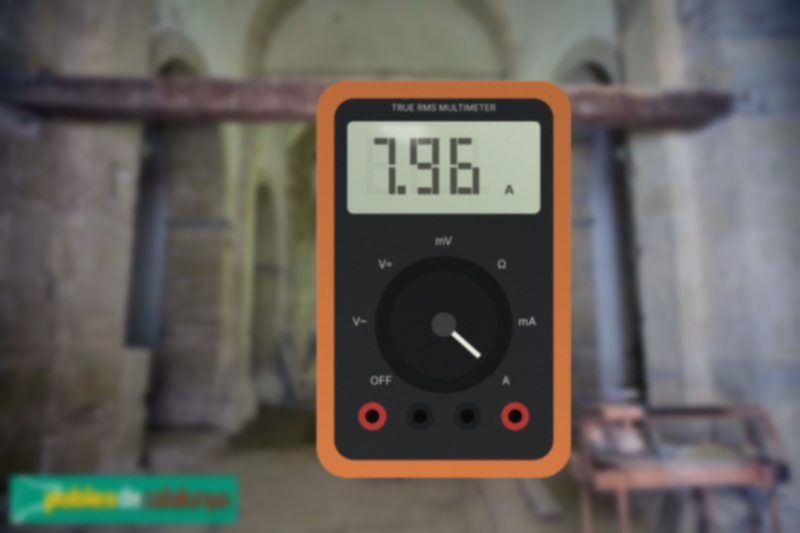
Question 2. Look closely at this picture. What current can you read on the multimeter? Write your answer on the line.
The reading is 7.96 A
